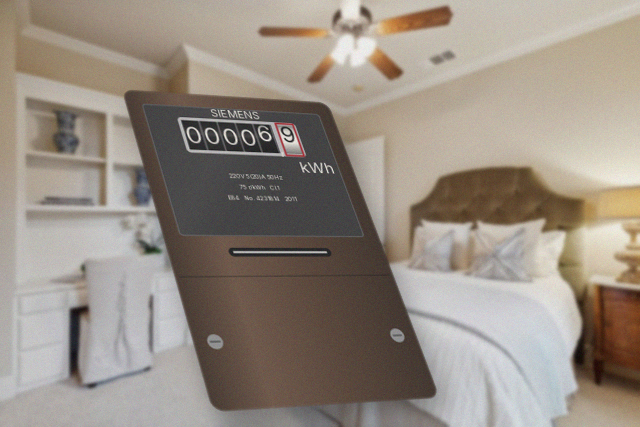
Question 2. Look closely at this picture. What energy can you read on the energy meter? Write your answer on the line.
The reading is 6.9 kWh
